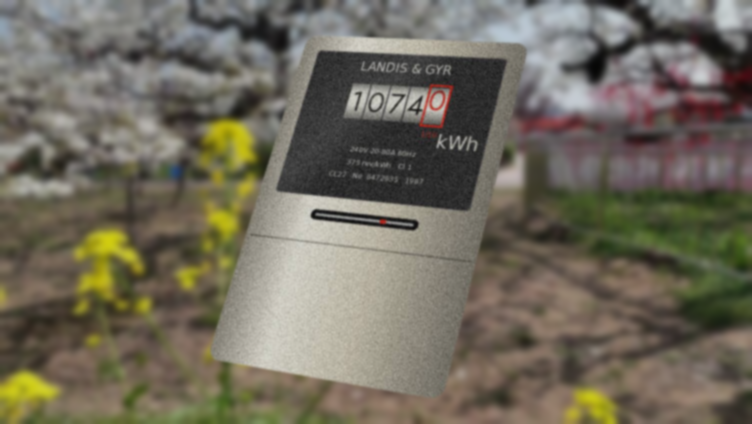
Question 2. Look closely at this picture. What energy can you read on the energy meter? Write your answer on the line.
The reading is 1074.0 kWh
